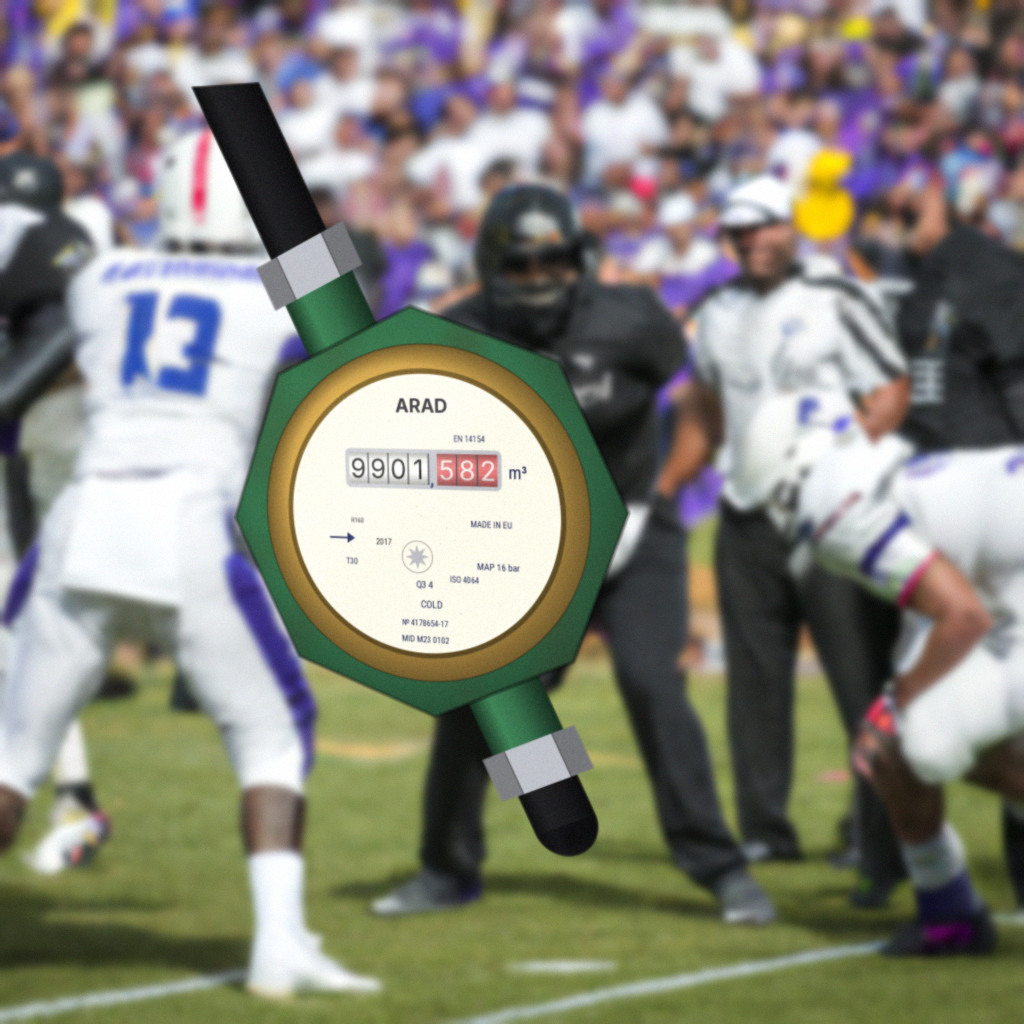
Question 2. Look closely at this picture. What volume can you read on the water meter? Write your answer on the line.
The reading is 9901.582 m³
